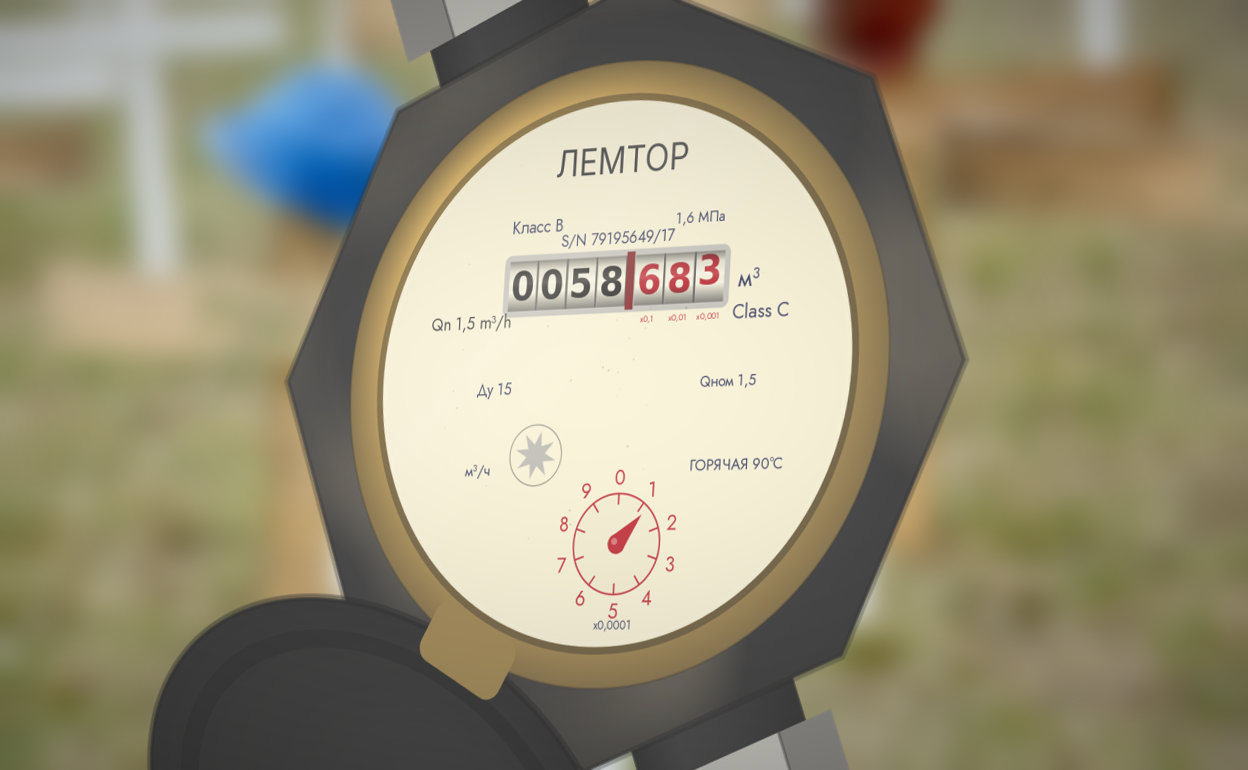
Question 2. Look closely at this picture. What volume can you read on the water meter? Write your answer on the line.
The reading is 58.6831 m³
